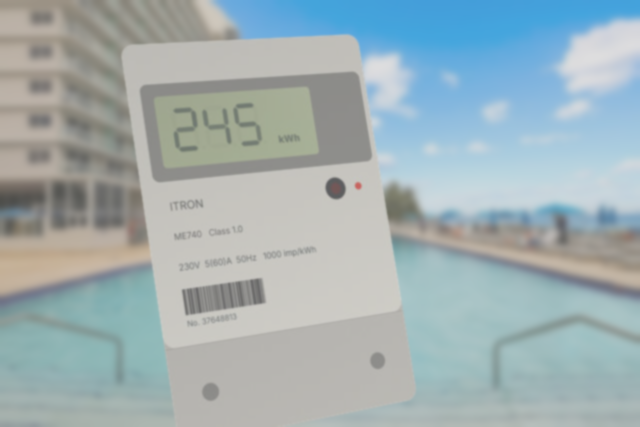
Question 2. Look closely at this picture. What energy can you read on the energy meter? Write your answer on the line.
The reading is 245 kWh
